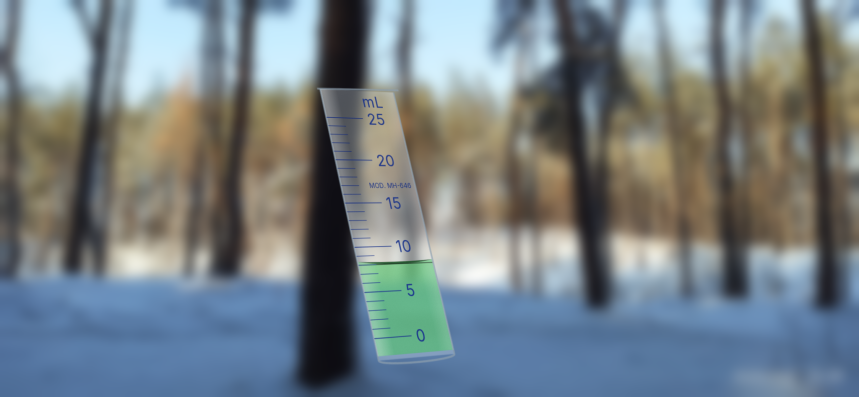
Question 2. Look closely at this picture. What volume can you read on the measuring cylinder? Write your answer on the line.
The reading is 8 mL
